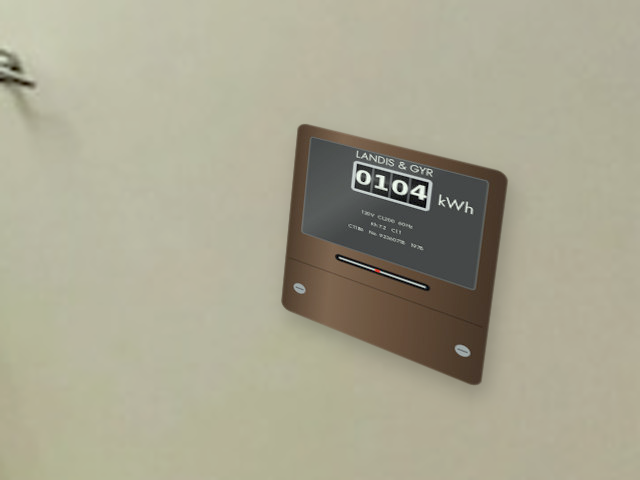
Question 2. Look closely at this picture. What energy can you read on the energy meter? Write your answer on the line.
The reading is 104 kWh
